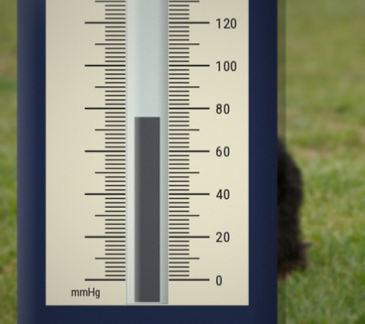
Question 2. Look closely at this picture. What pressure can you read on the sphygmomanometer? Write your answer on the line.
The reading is 76 mmHg
